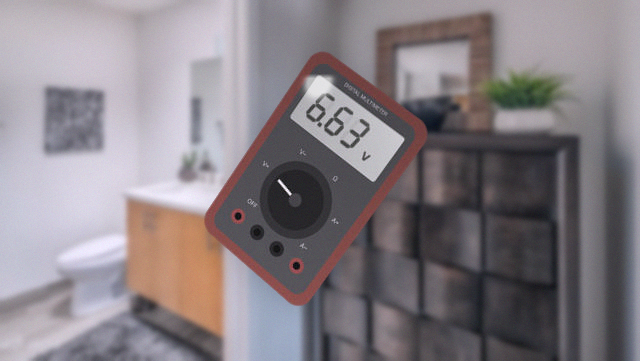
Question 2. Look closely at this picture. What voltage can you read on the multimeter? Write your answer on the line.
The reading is 6.63 V
